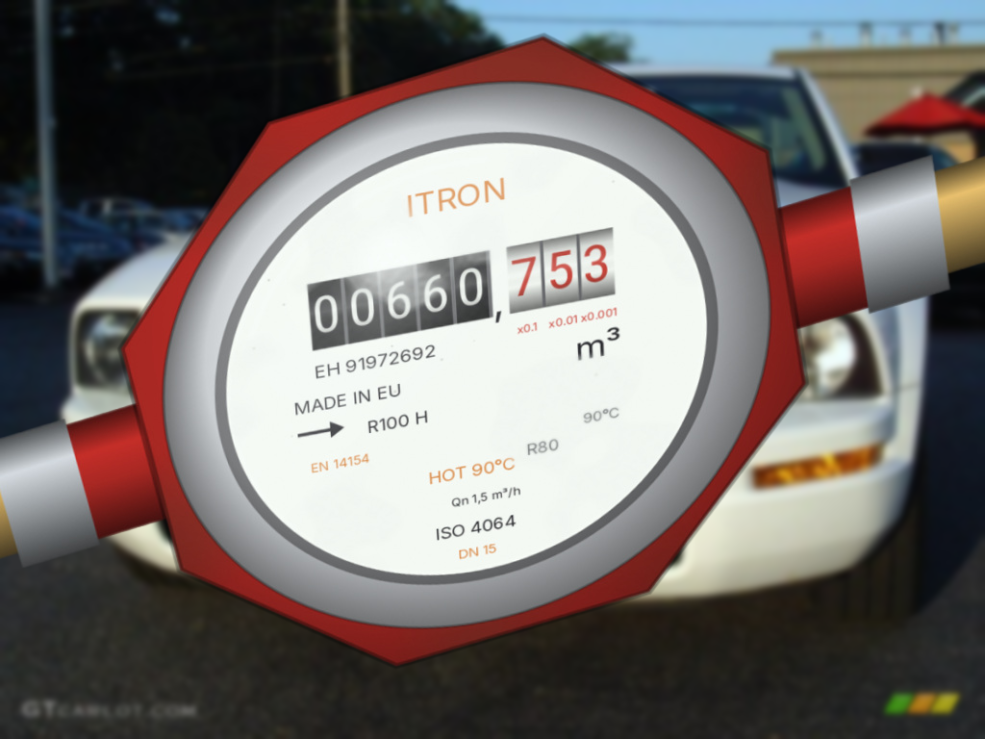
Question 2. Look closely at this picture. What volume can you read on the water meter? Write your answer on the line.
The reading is 660.753 m³
